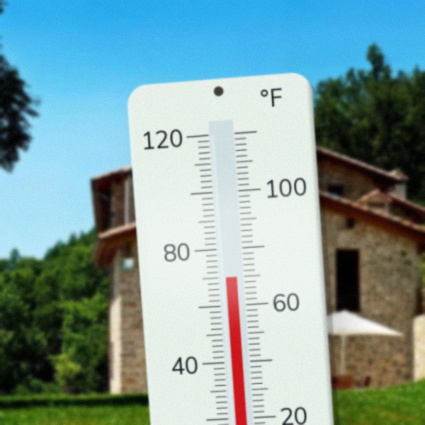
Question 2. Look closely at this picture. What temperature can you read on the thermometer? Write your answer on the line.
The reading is 70 °F
